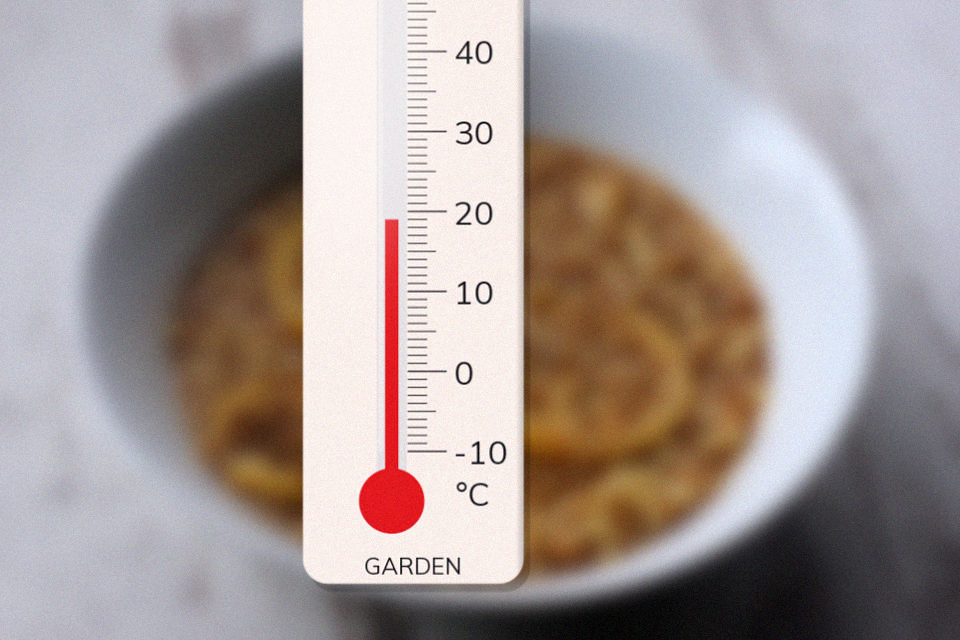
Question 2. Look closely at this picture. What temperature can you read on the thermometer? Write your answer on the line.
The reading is 19 °C
